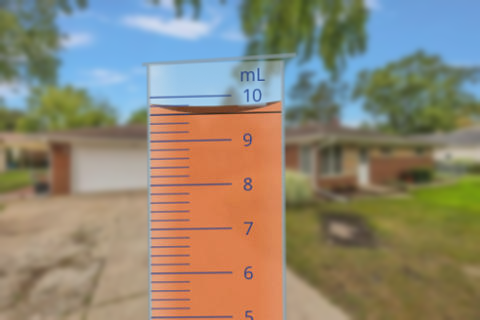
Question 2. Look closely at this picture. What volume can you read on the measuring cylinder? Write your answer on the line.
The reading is 9.6 mL
